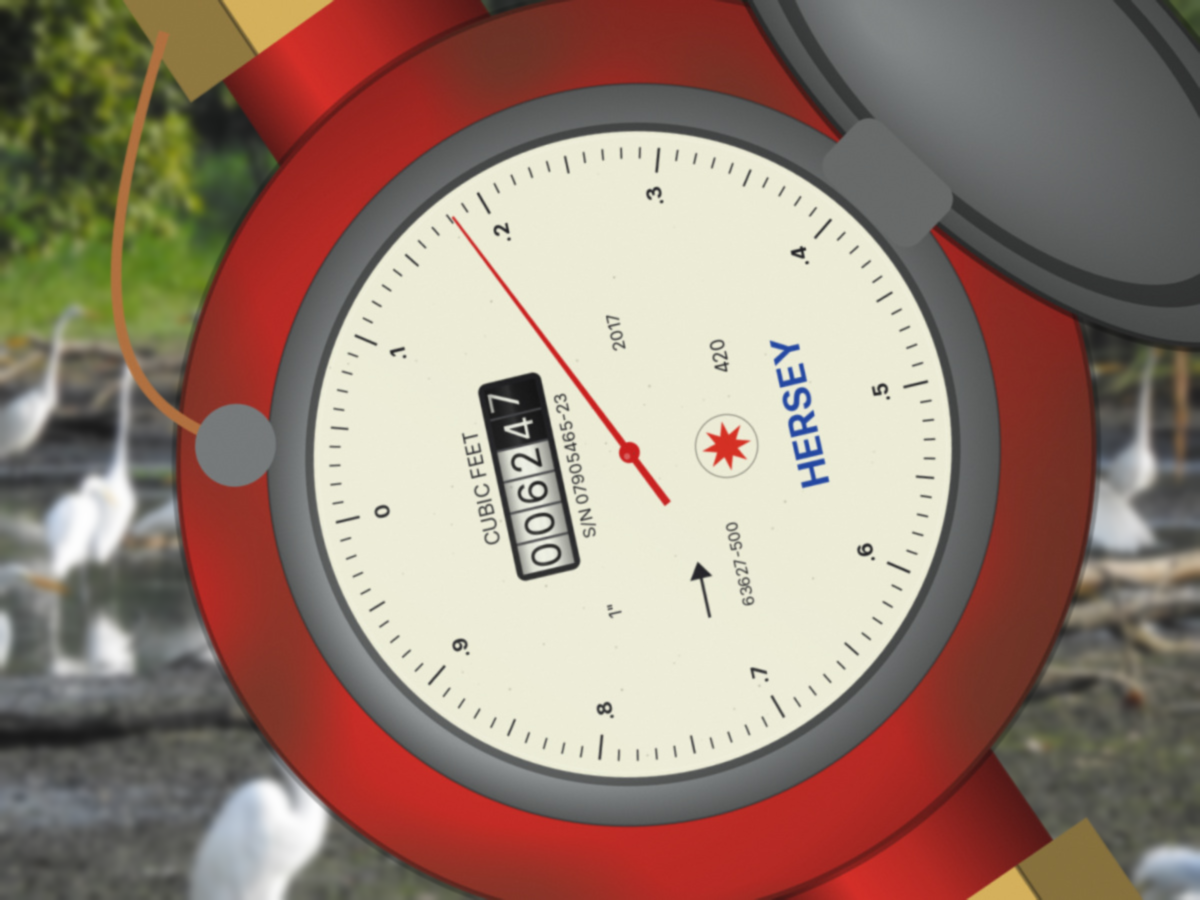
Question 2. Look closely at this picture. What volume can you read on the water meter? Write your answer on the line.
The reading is 6247.18 ft³
